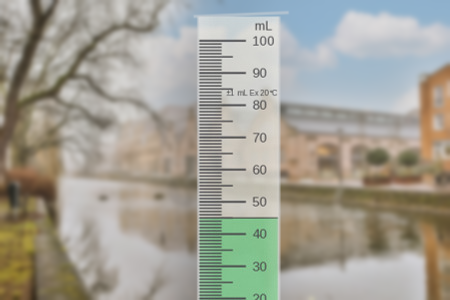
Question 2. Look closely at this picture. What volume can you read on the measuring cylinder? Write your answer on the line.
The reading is 45 mL
